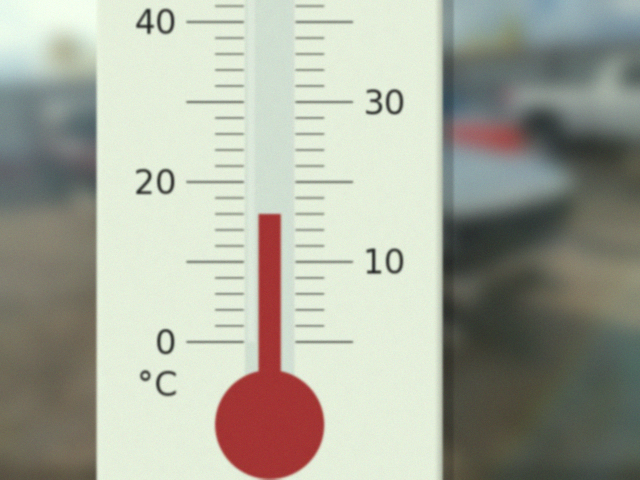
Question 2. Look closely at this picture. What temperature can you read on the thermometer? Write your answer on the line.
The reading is 16 °C
